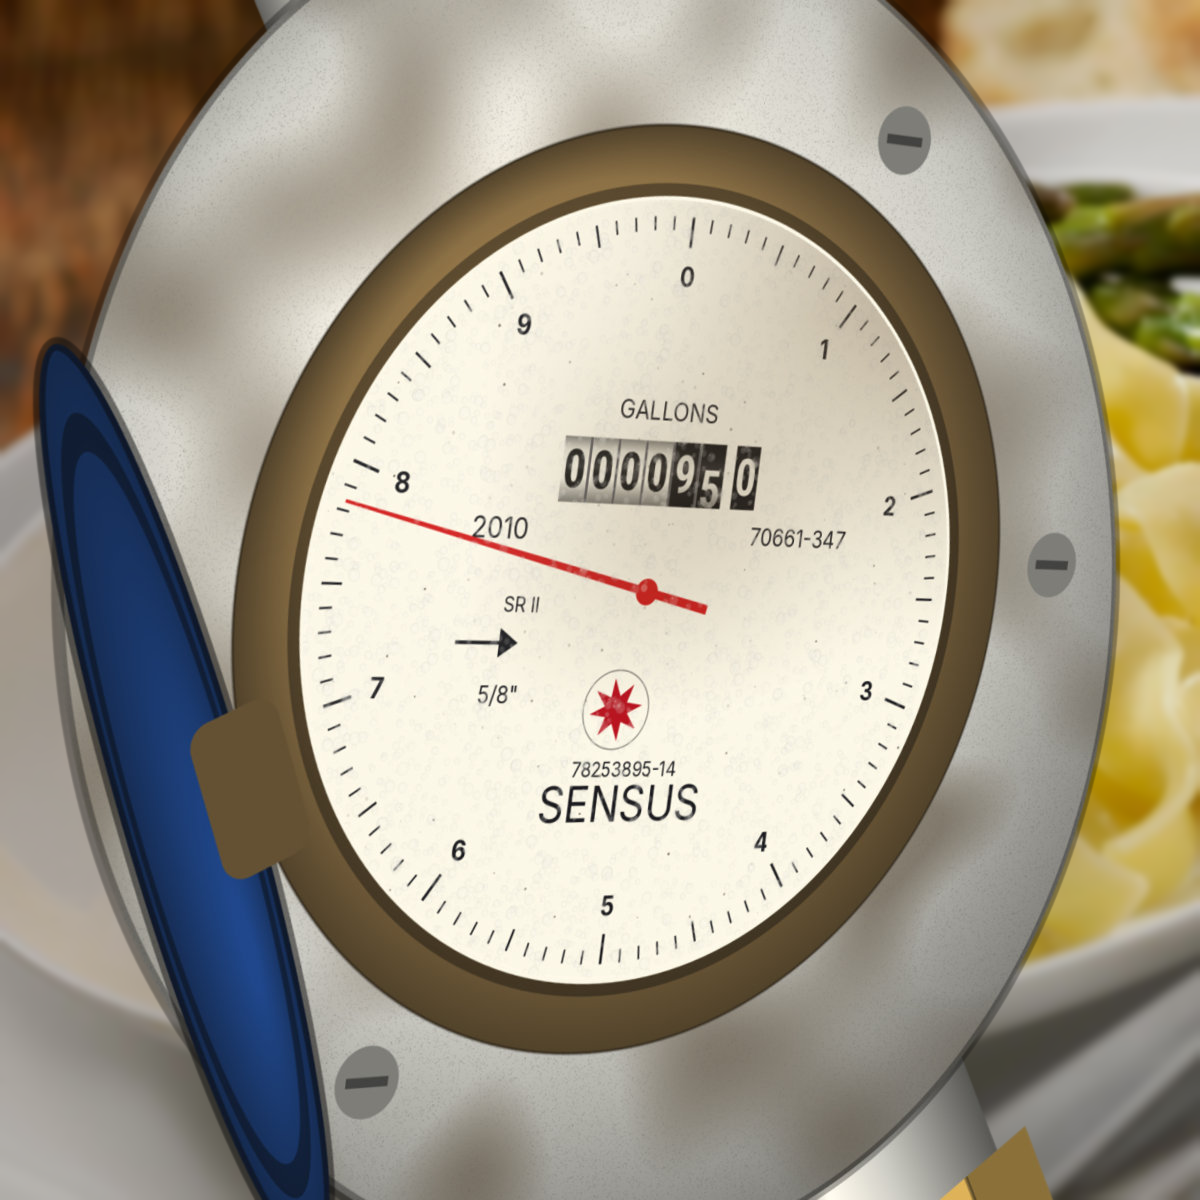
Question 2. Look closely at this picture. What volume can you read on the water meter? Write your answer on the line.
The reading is 947.8 gal
